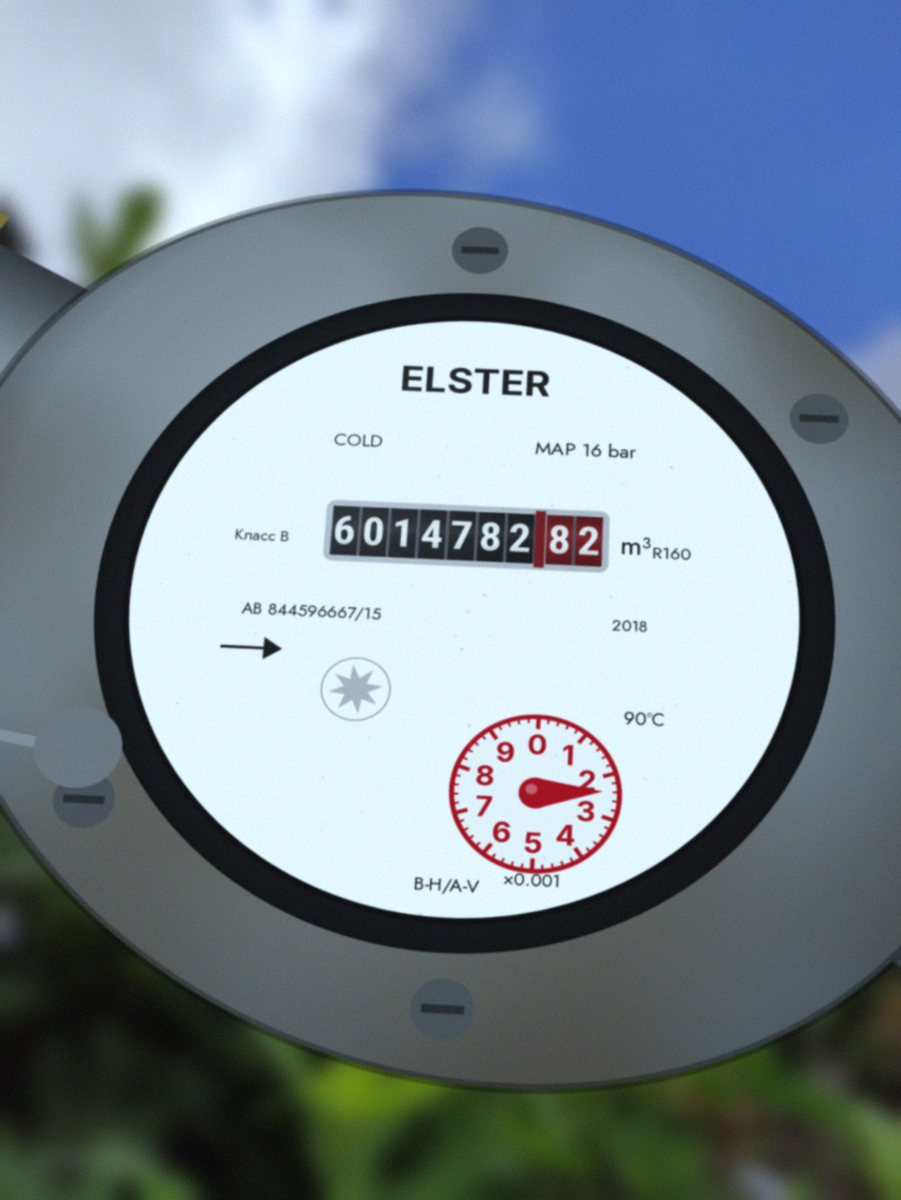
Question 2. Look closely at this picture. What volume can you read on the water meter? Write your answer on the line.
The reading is 6014782.822 m³
